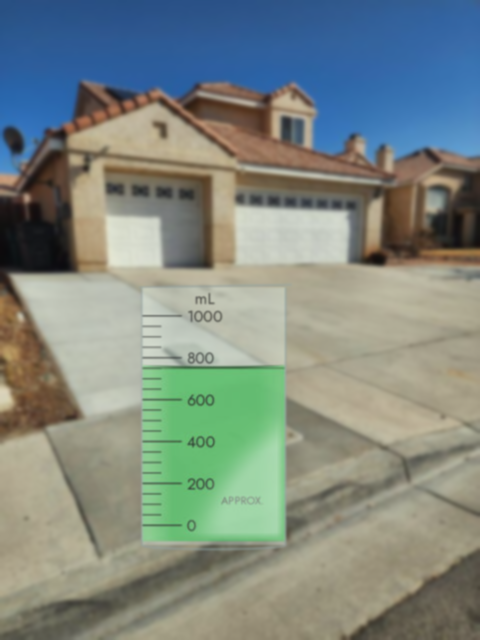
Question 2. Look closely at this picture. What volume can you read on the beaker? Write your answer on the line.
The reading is 750 mL
